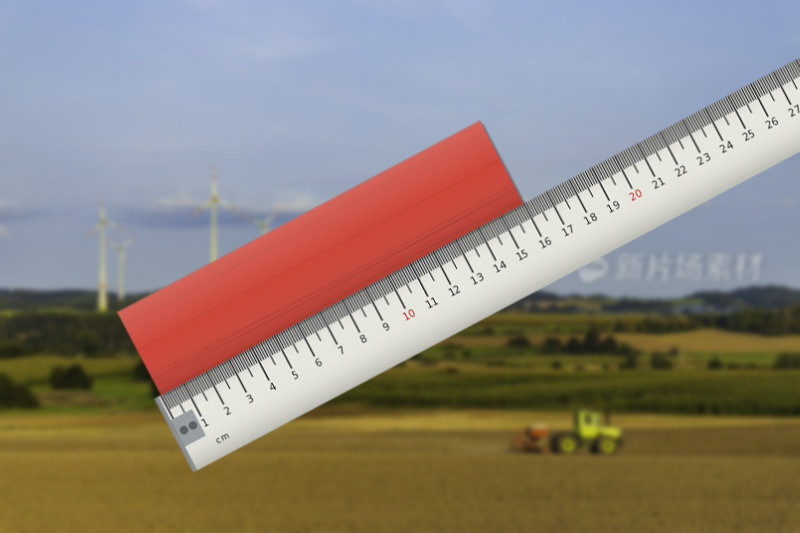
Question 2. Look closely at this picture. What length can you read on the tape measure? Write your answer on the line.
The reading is 16 cm
